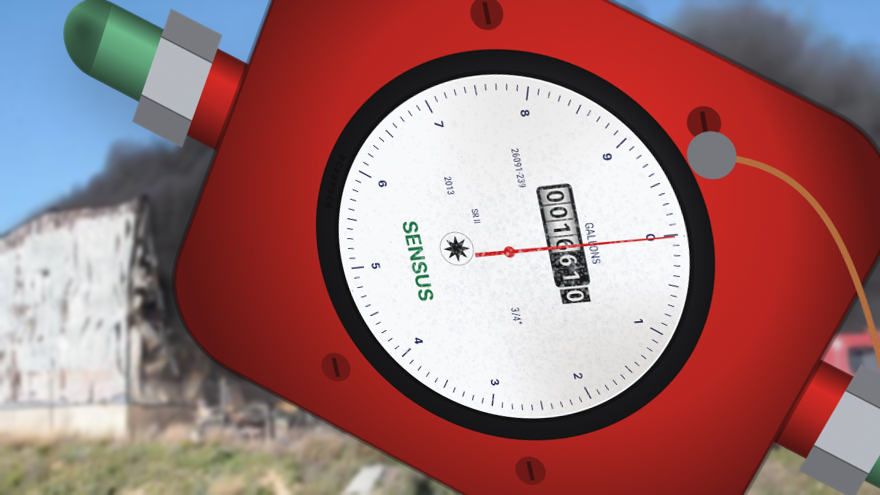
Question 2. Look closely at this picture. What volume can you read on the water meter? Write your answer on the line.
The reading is 16610.0 gal
